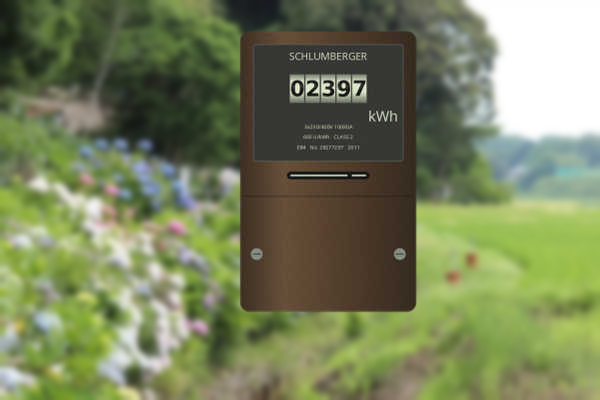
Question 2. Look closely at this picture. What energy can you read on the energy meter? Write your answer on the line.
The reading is 2397 kWh
